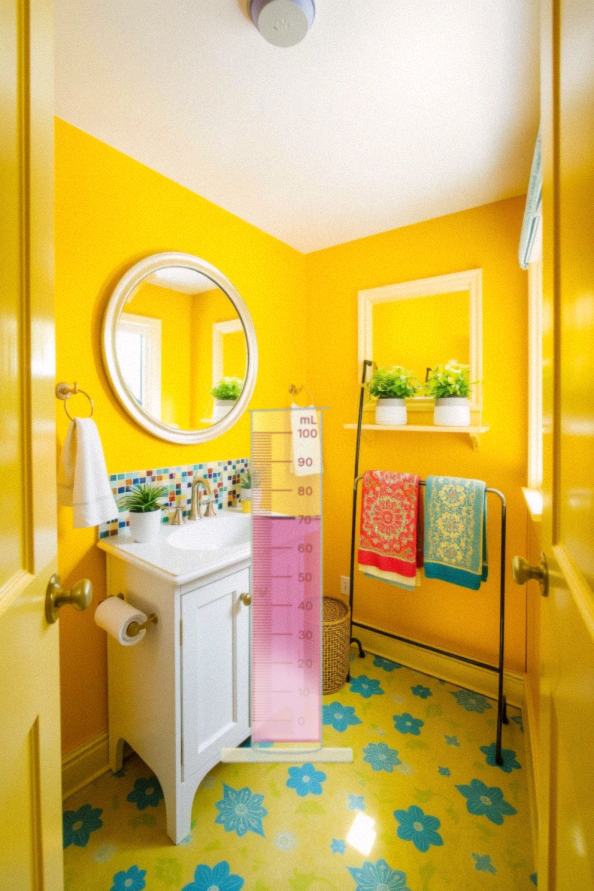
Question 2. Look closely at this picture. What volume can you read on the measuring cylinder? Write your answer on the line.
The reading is 70 mL
